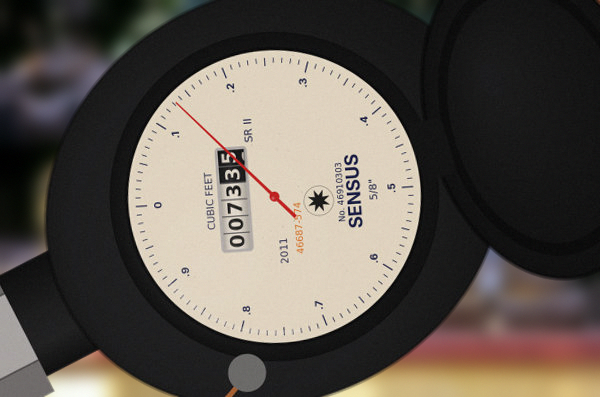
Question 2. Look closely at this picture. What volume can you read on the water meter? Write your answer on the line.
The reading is 7335.13 ft³
